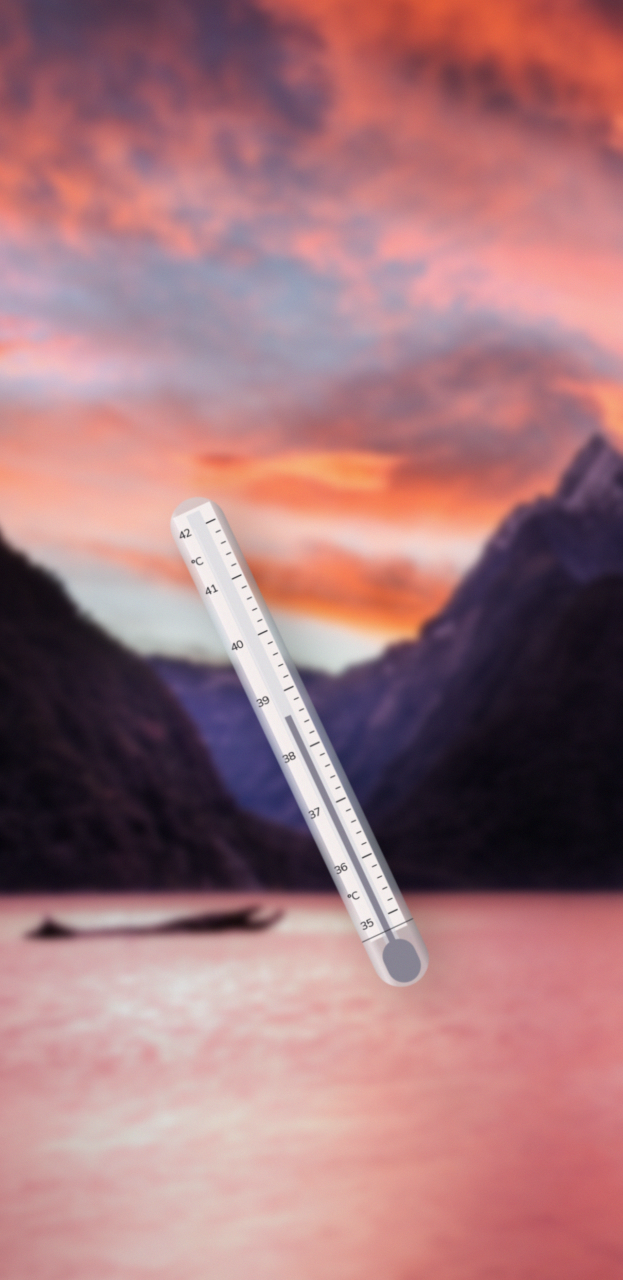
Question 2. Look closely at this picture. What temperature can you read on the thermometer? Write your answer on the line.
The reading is 38.6 °C
